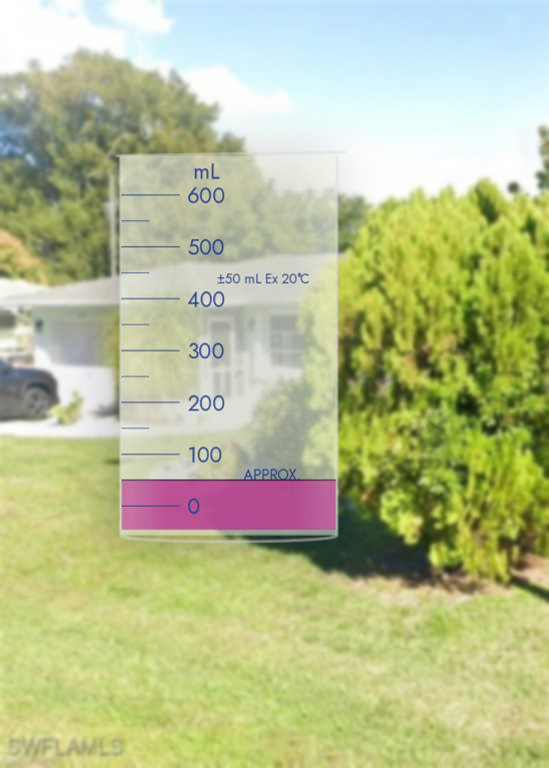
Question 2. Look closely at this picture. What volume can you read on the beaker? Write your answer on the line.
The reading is 50 mL
